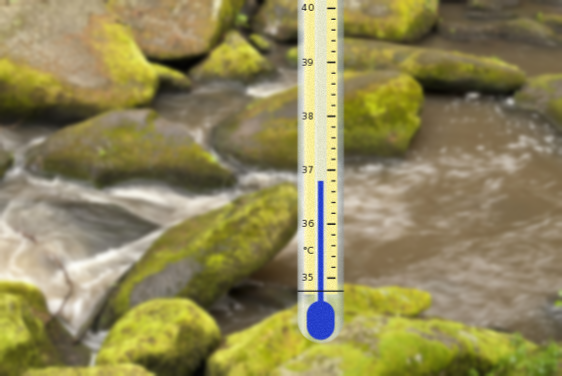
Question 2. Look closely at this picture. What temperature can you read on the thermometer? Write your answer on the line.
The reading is 36.8 °C
